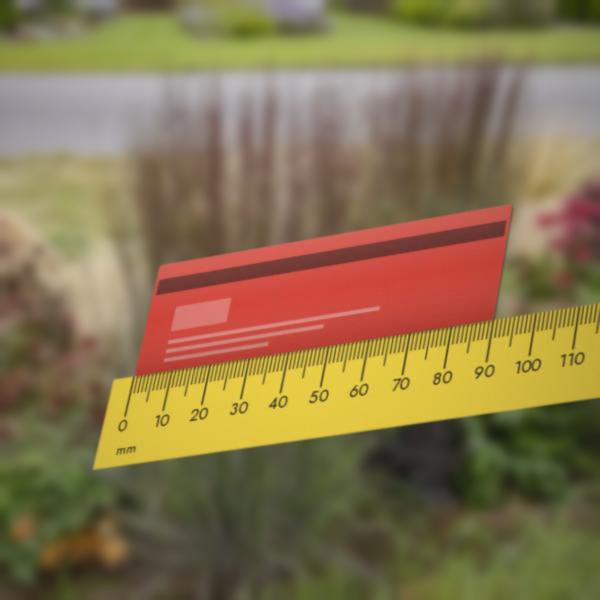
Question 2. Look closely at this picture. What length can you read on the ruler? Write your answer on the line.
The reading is 90 mm
